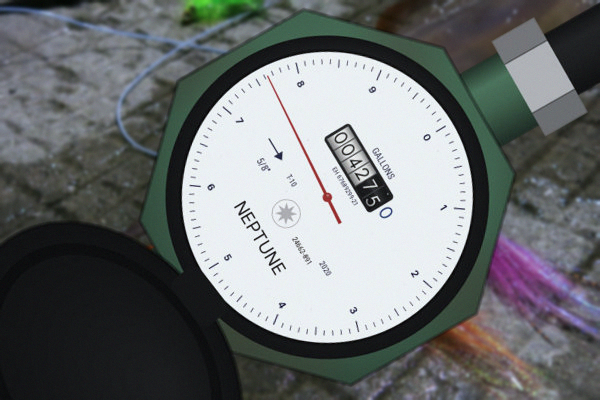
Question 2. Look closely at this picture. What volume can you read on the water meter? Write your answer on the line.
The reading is 42747.6 gal
